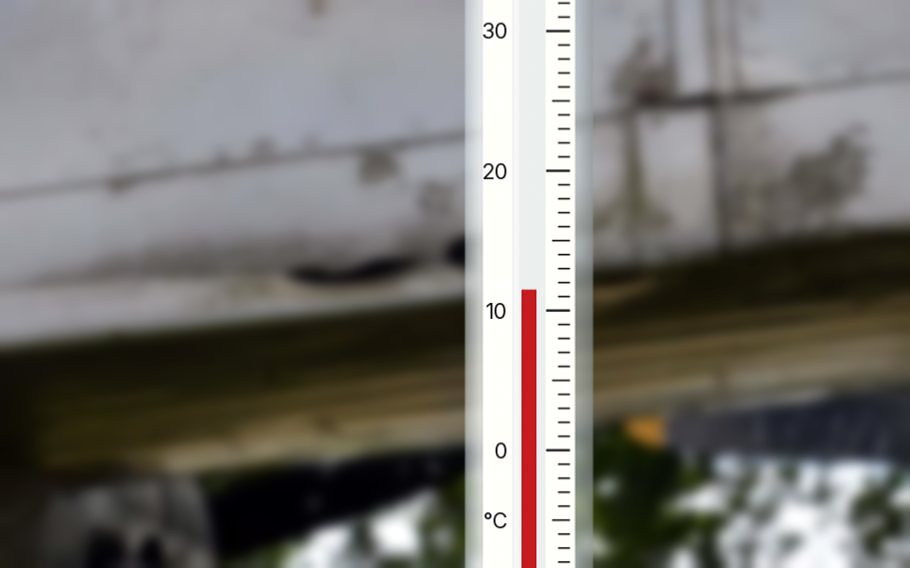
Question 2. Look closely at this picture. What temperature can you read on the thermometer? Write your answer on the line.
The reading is 11.5 °C
